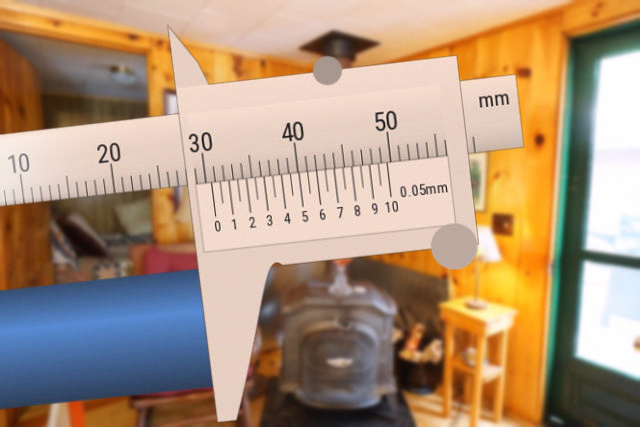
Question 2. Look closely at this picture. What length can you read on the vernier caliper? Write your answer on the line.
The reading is 30.6 mm
